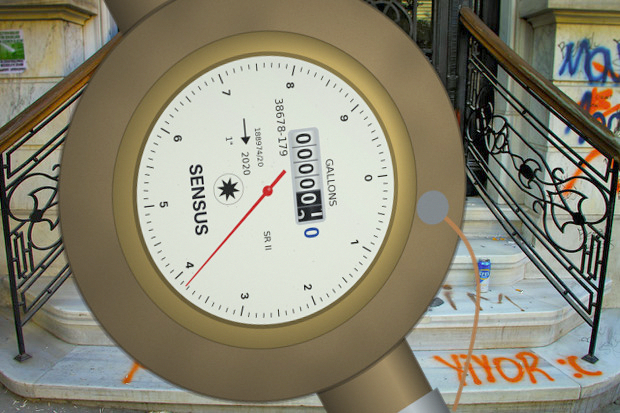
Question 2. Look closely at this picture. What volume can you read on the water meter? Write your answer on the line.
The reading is 13.8 gal
